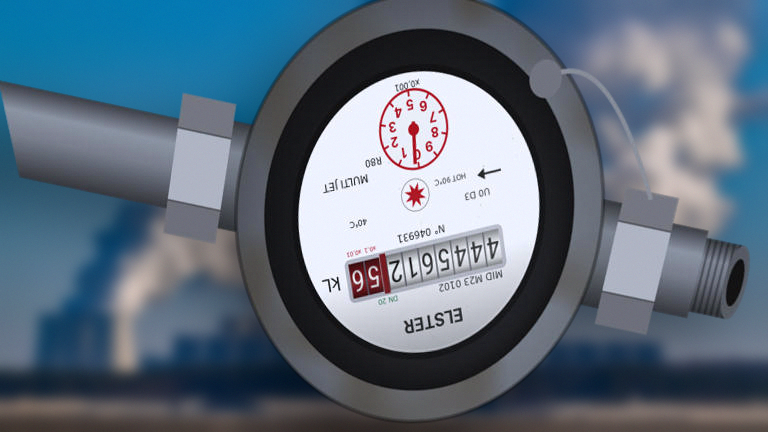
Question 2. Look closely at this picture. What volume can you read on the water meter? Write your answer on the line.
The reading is 4445612.560 kL
